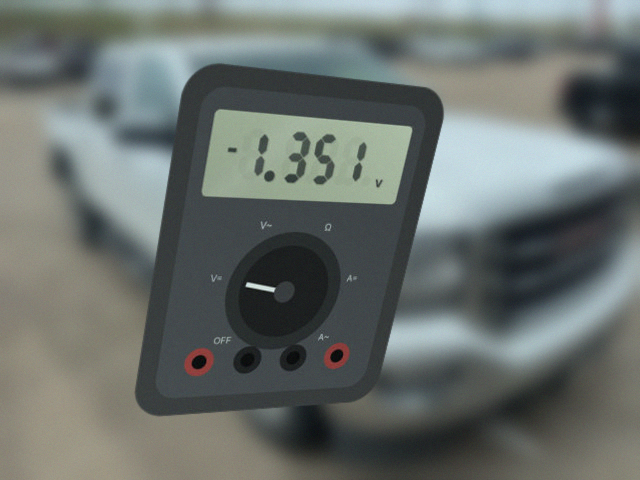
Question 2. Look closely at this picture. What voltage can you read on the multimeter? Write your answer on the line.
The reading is -1.351 V
